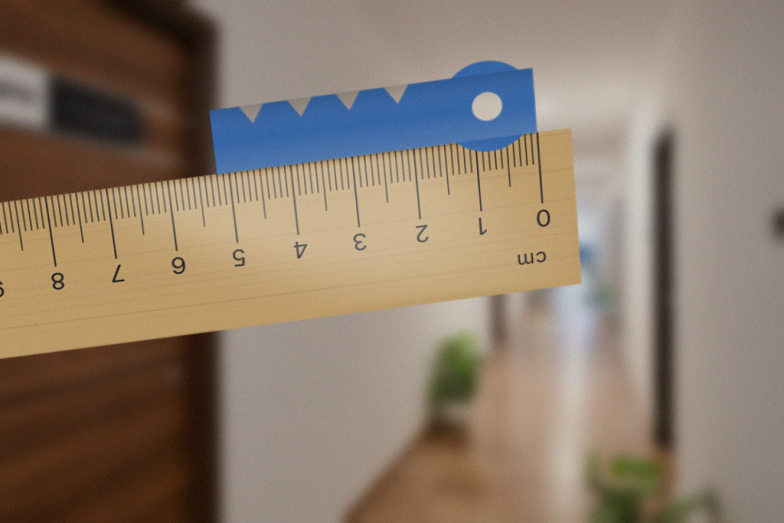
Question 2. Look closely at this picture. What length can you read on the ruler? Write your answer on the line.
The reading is 5.2 cm
